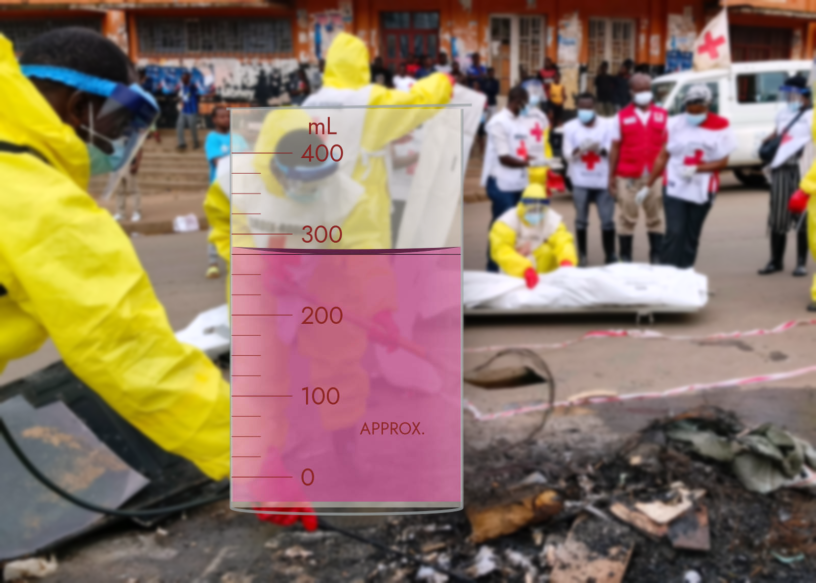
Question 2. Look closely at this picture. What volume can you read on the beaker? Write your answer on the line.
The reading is 275 mL
